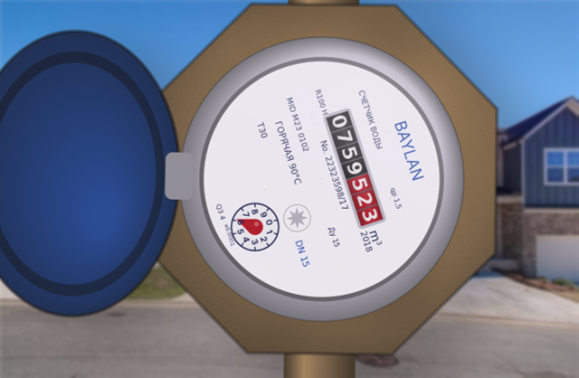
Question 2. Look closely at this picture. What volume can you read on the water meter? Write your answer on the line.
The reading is 759.5236 m³
